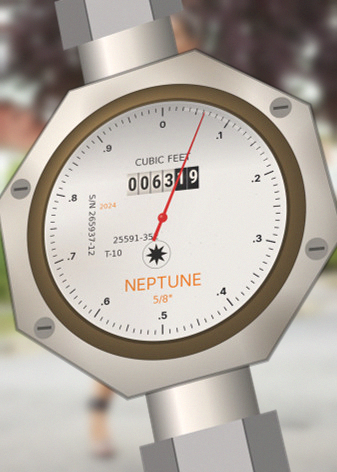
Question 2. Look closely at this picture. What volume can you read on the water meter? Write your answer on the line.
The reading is 6319.06 ft³
